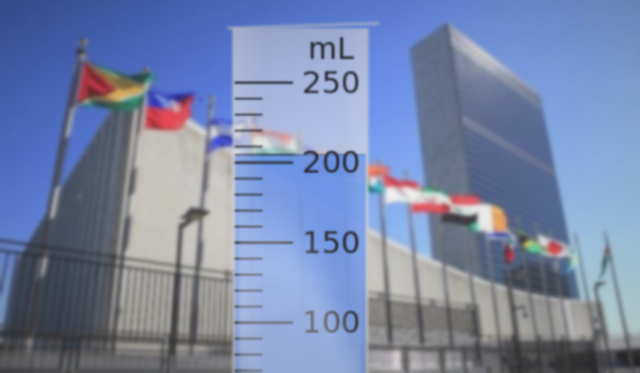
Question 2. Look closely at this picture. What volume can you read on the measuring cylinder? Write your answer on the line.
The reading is 205 mL
